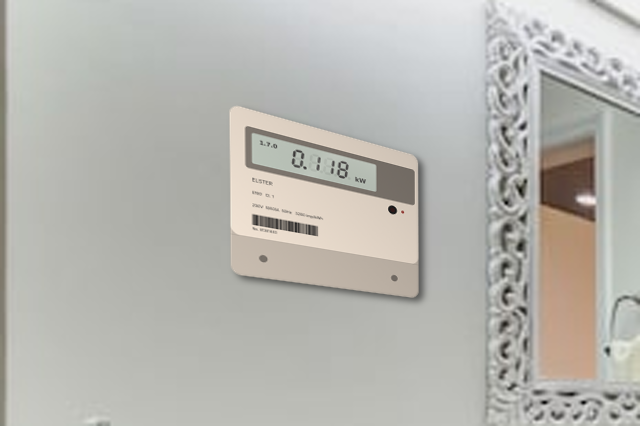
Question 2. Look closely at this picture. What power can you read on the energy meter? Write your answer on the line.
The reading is 0.118 kW
